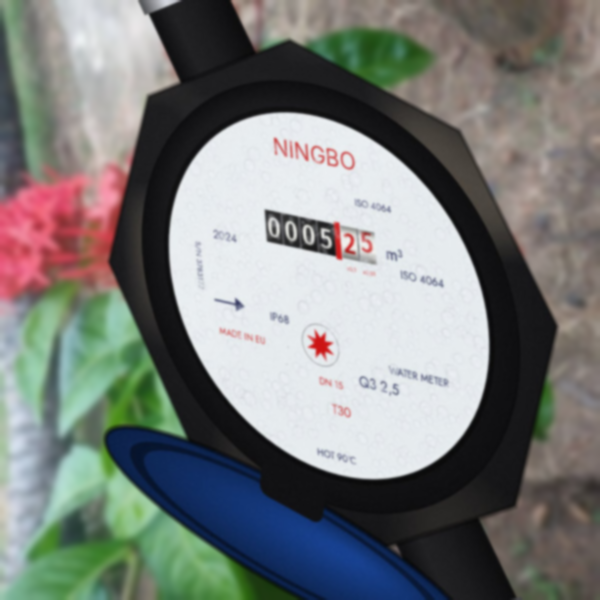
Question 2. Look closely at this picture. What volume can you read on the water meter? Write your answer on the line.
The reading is 5.25 m³
